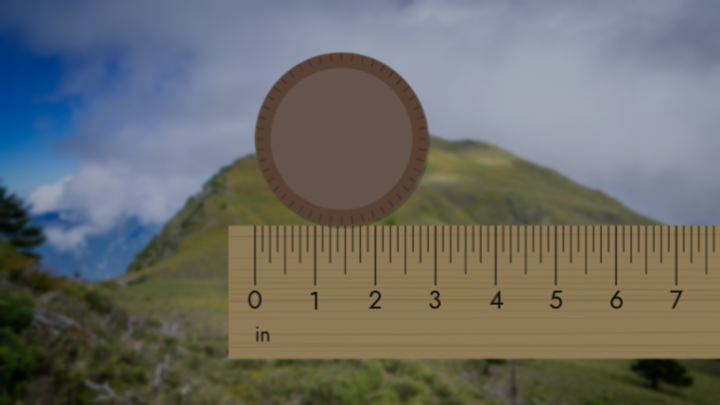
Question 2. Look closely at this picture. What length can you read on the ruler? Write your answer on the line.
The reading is 2.875 in
